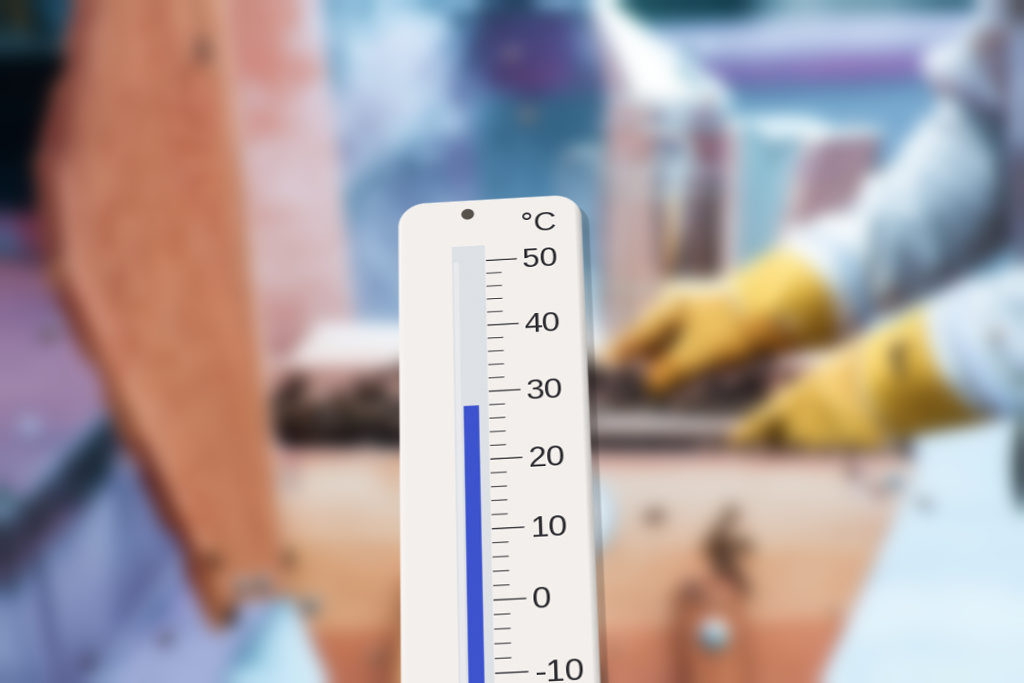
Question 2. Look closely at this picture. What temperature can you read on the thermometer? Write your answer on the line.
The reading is 28 °C
